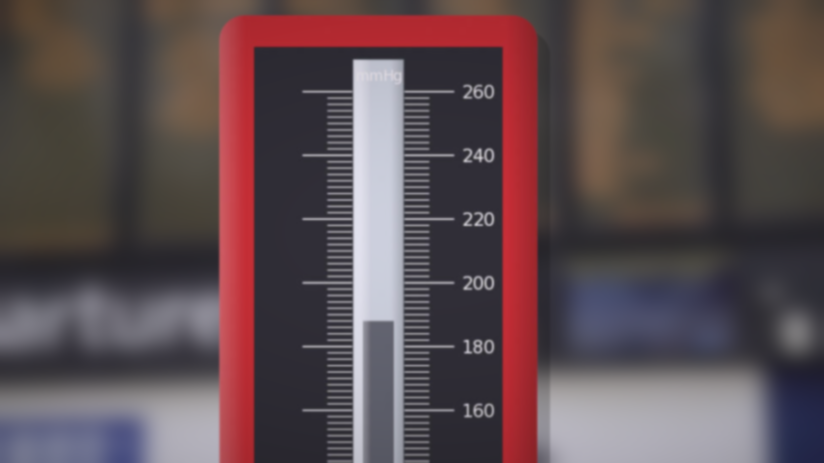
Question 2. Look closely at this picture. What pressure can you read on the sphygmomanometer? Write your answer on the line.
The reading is 188 mmHg
